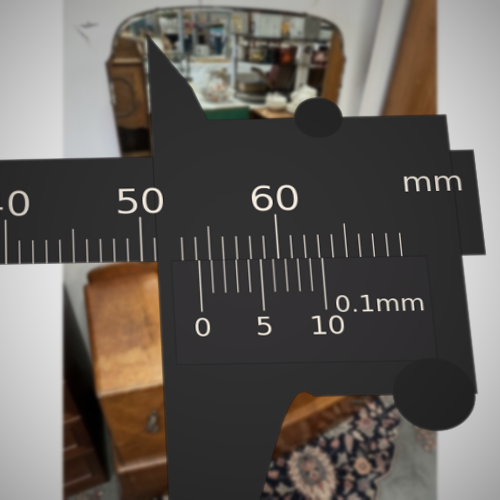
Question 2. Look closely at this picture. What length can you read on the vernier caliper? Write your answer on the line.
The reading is 54.2 mm
